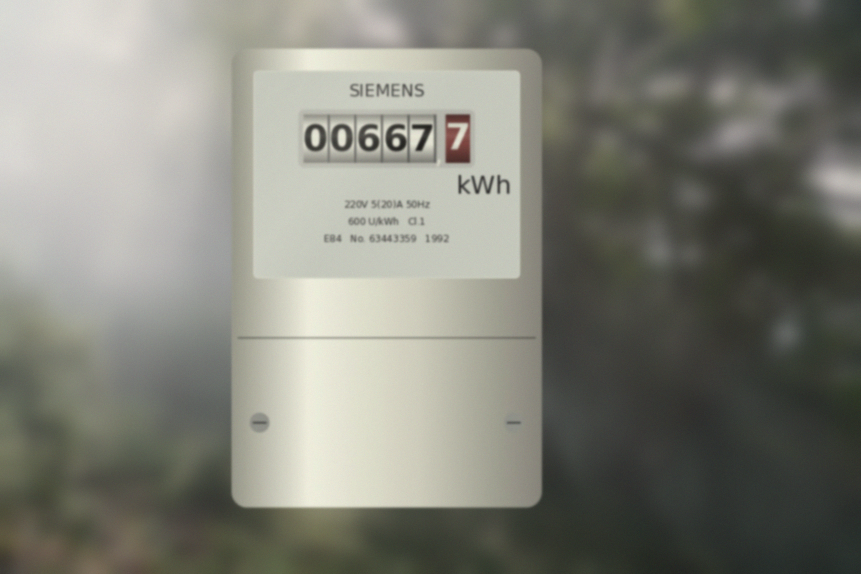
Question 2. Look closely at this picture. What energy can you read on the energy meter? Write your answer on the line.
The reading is 667.7 kWh
